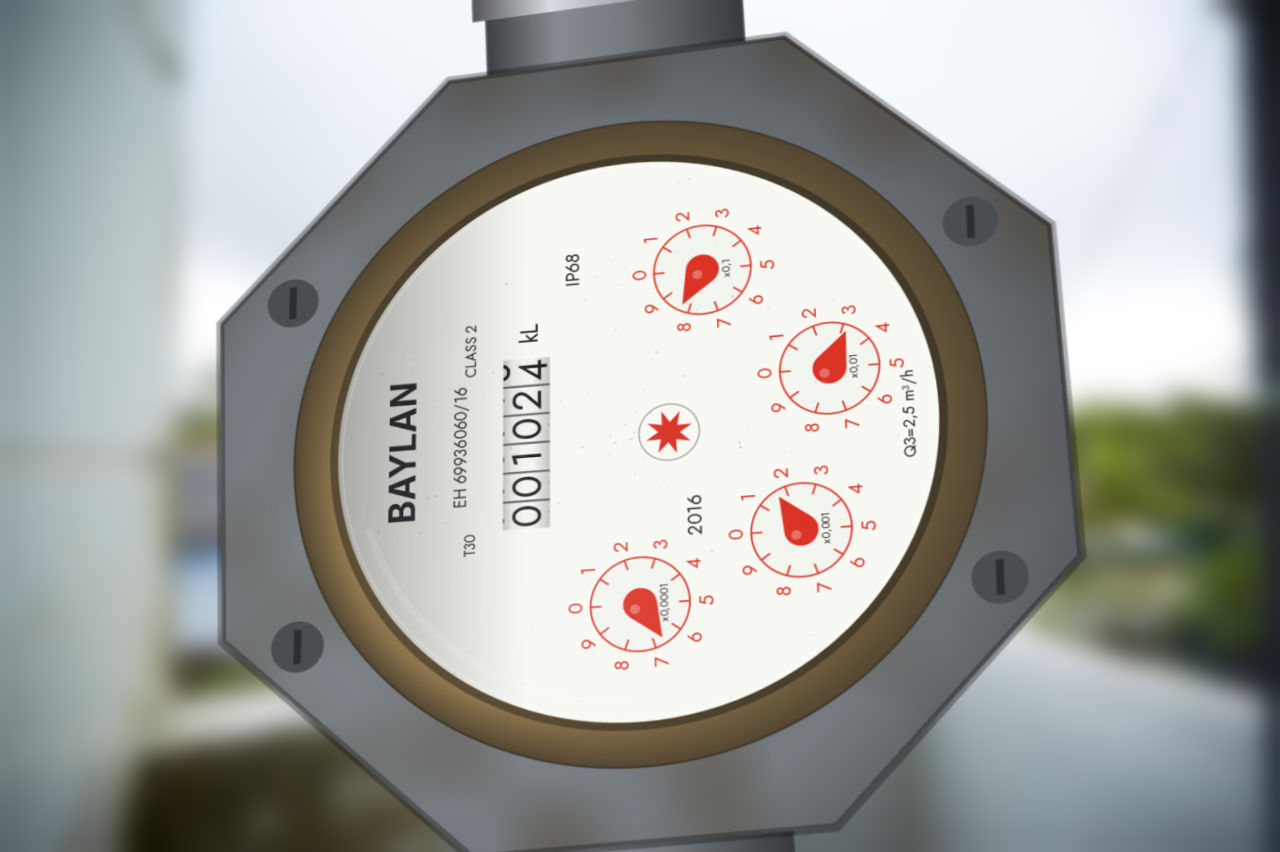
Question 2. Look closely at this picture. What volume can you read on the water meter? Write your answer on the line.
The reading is 1023.8316 kL
